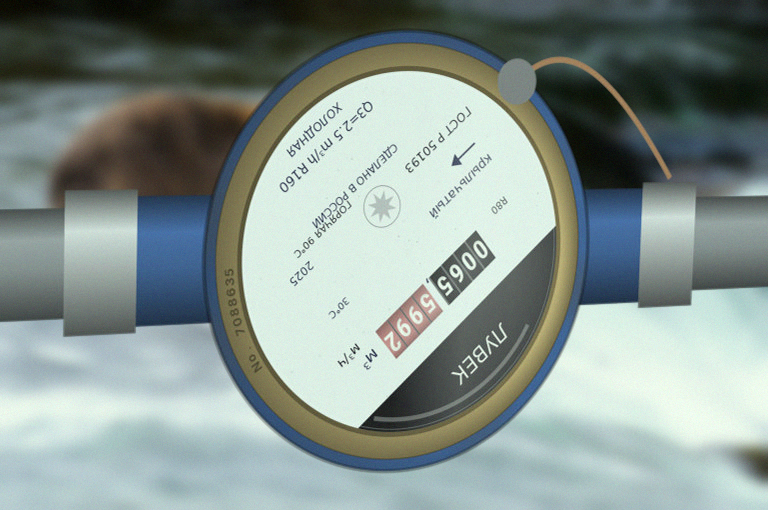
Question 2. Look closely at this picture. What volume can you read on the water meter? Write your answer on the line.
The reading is 65.5992 m³
